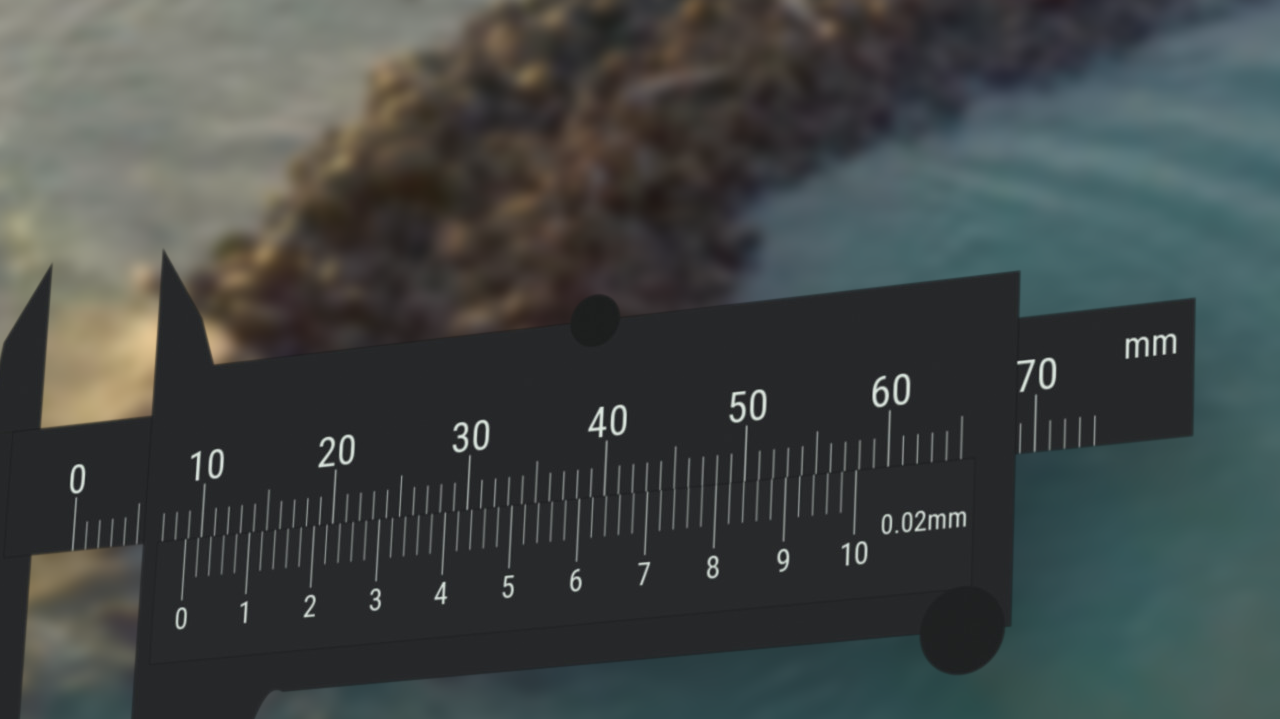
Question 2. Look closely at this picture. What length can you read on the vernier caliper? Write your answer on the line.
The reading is 8.8 mm
